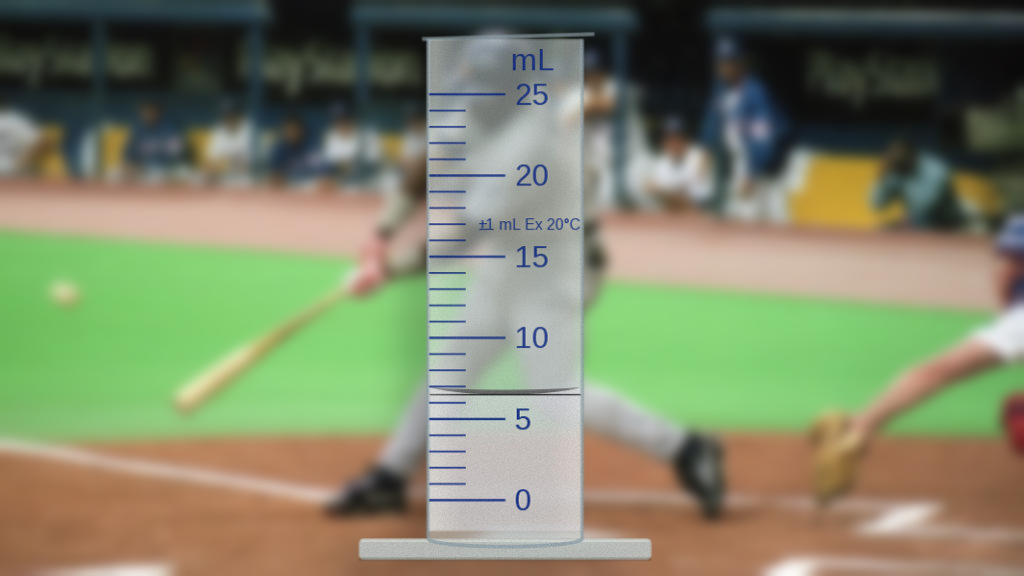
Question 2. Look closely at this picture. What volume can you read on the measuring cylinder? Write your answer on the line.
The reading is 6.5 mL
